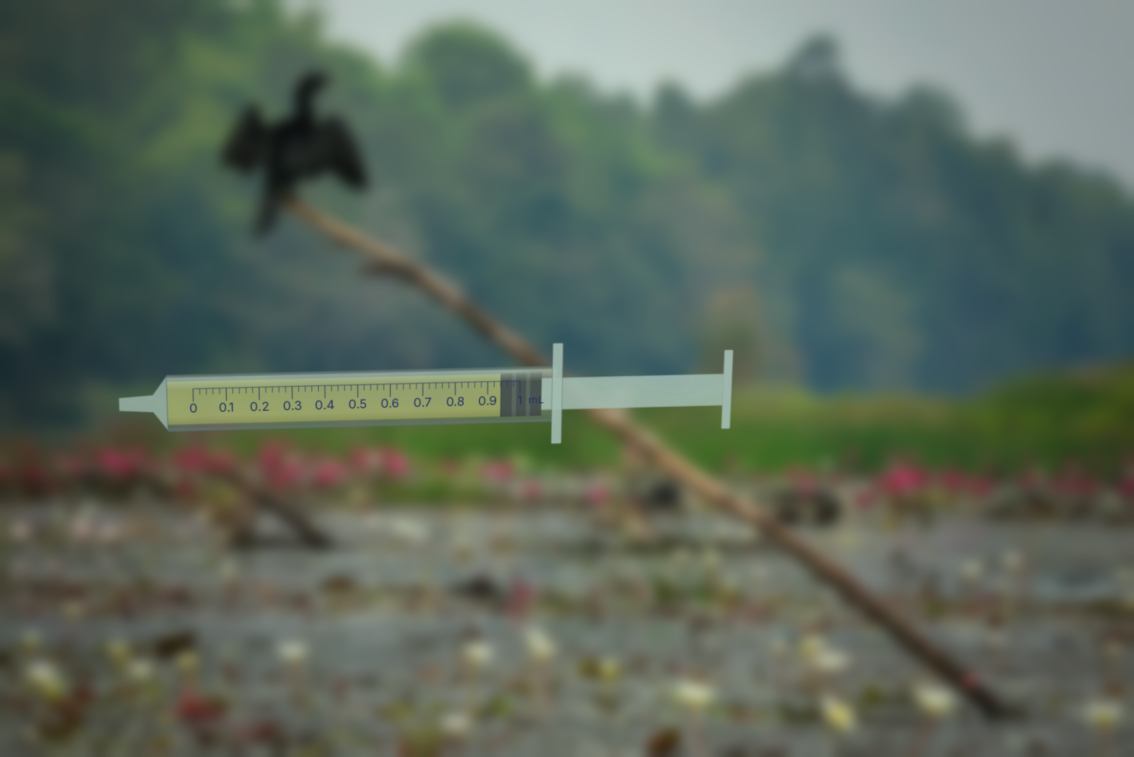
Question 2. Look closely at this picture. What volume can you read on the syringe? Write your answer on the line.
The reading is 0.94 mL
